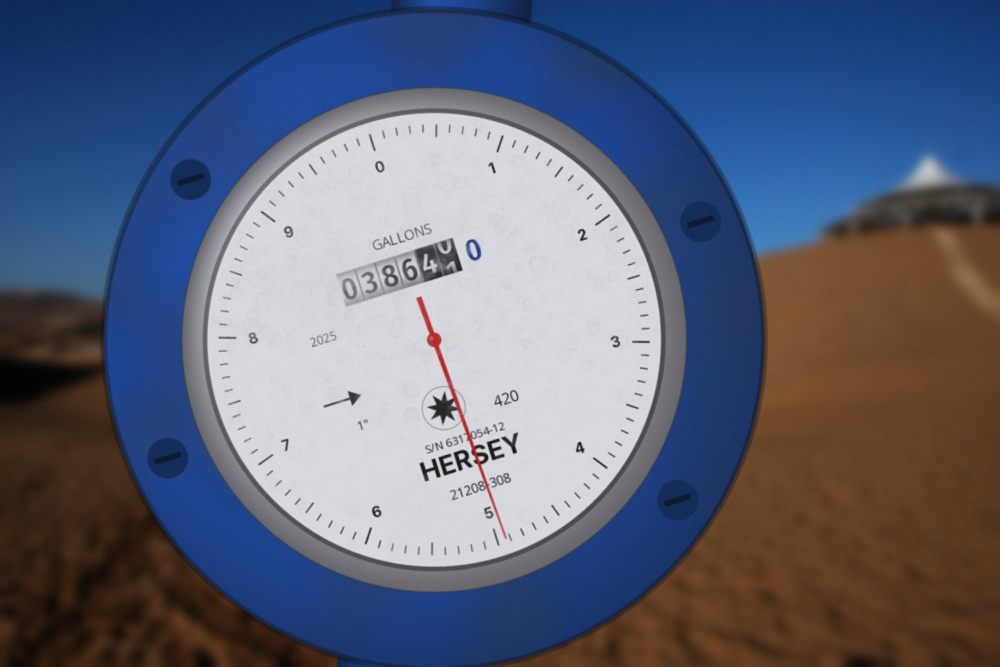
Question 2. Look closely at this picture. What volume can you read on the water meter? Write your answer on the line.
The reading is 386404.9 gal
